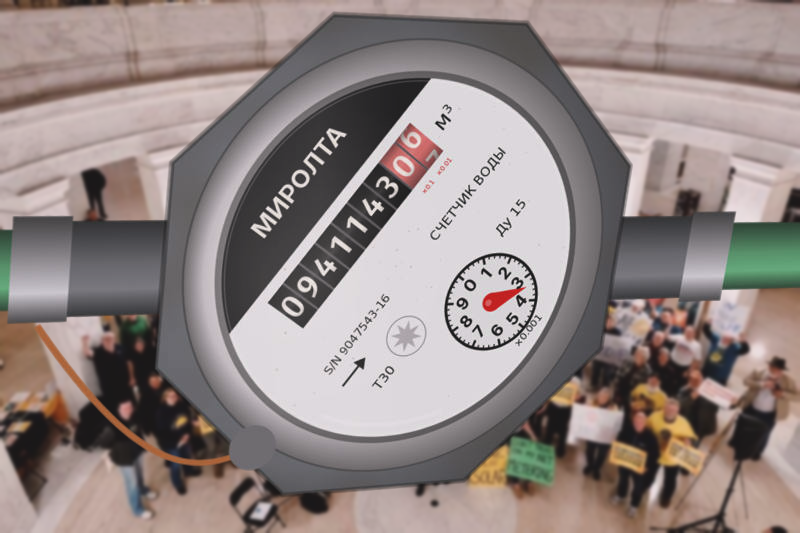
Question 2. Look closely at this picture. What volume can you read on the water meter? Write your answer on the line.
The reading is 941143.063 m³
